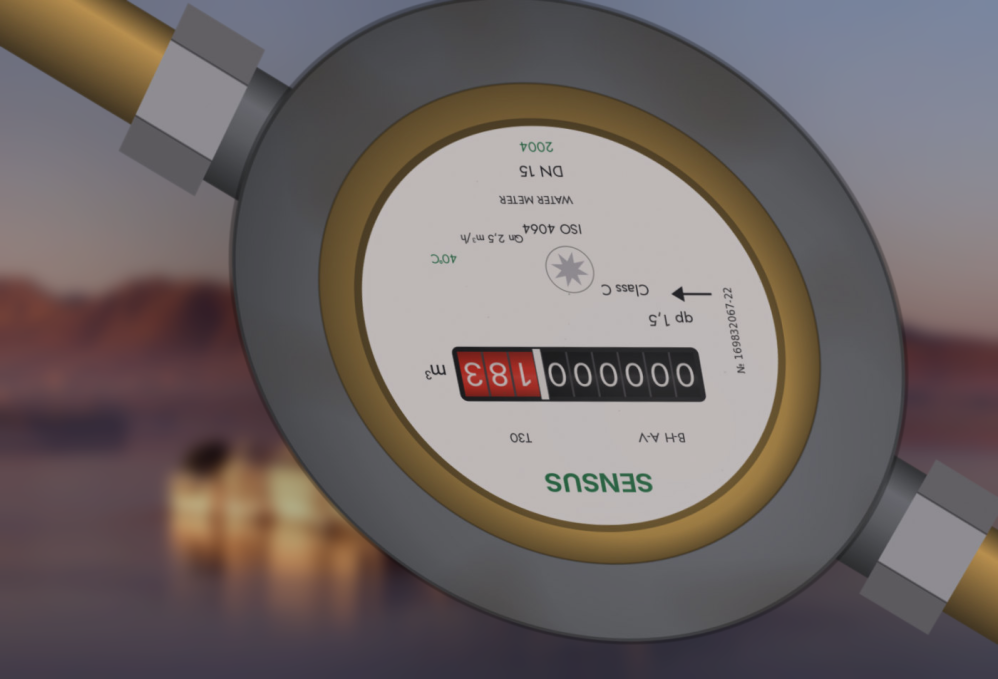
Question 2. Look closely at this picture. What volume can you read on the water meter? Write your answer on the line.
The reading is 0.183 m³
